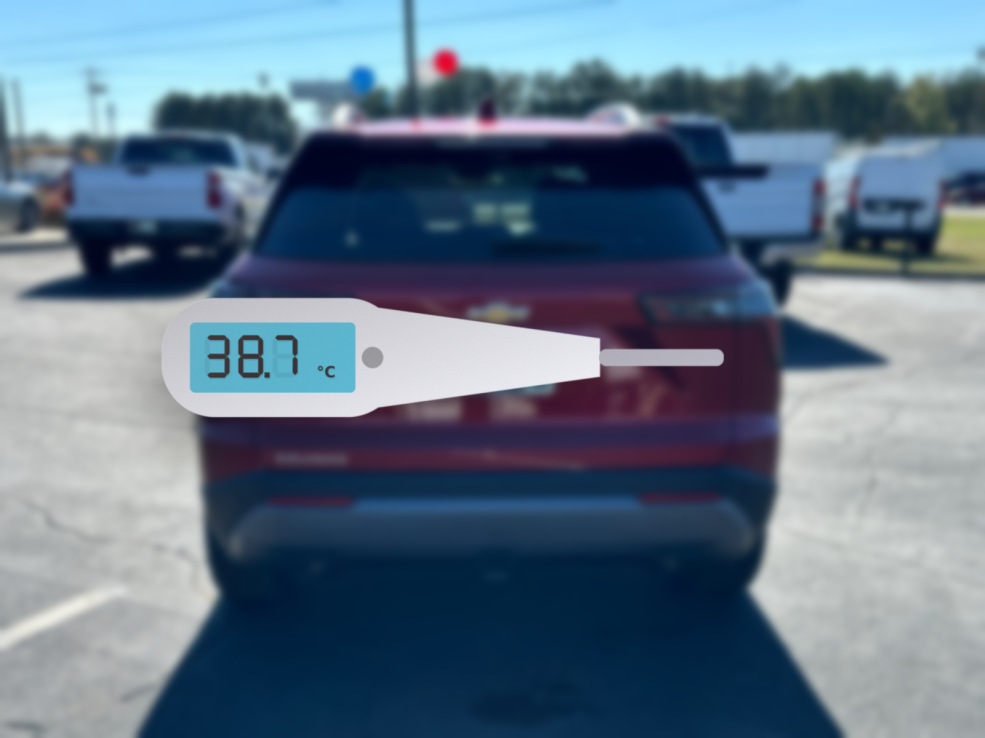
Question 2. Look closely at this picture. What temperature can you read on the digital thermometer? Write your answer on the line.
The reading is 38.7 °C
